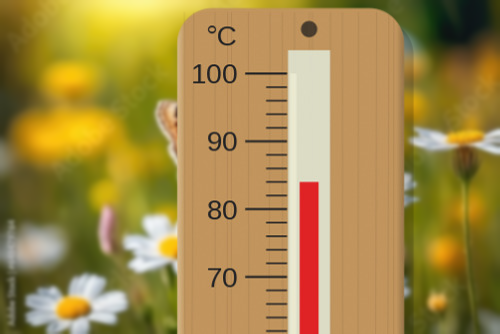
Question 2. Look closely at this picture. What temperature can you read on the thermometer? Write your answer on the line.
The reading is 84 °C
